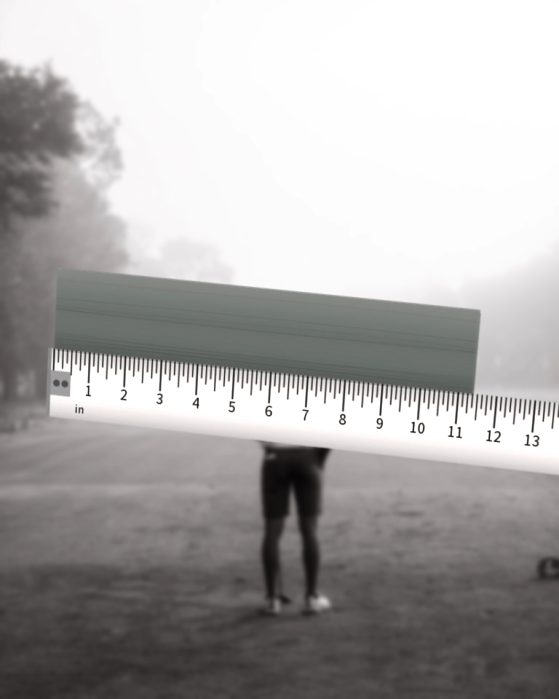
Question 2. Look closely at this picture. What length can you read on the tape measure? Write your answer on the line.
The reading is 11.375 in
